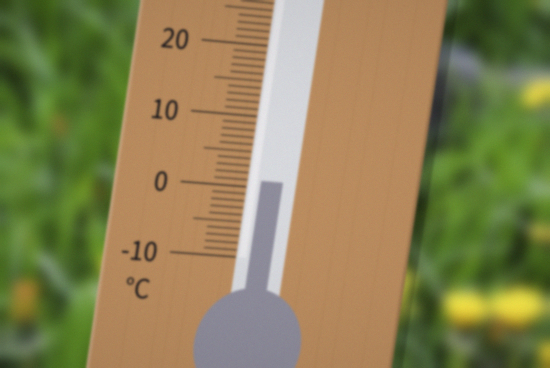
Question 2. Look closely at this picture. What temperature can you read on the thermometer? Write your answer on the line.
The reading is 1 °C
